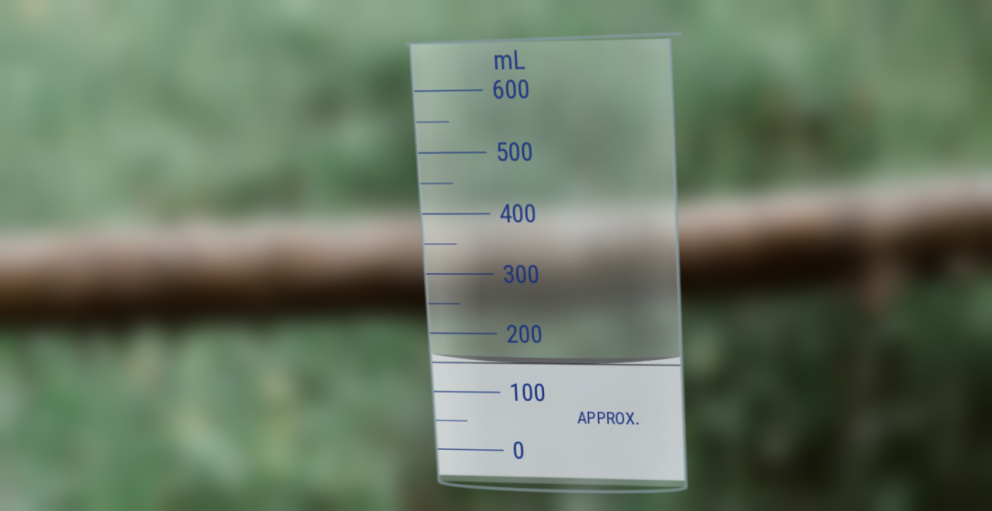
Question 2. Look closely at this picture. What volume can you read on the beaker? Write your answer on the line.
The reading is 150 mL
